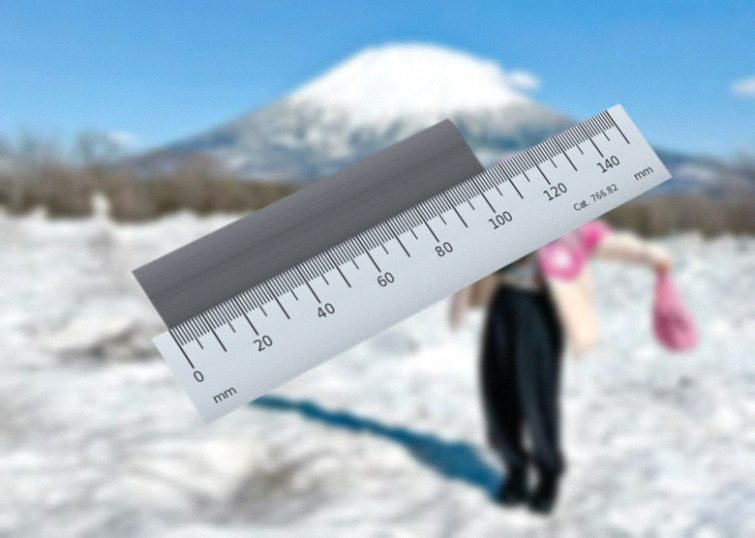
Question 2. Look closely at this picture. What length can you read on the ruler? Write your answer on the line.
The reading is 105 mm
